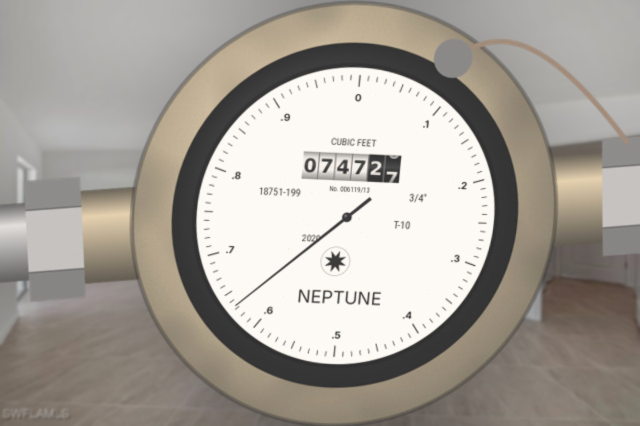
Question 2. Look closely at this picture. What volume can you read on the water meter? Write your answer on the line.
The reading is 74726.63 ft³
